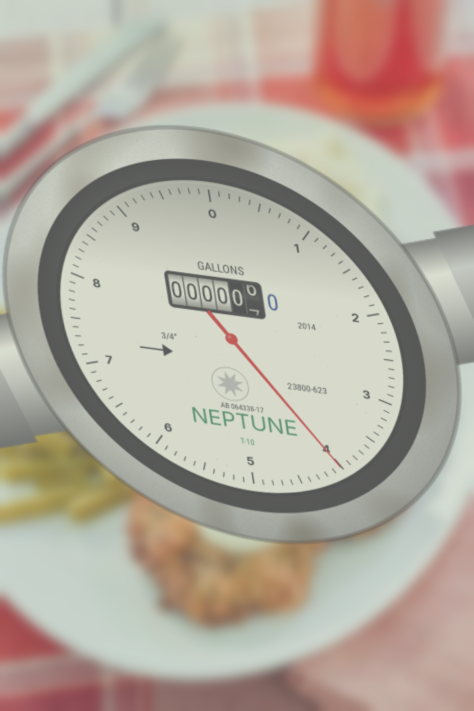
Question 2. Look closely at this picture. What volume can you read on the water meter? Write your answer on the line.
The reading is 64.0 gal
